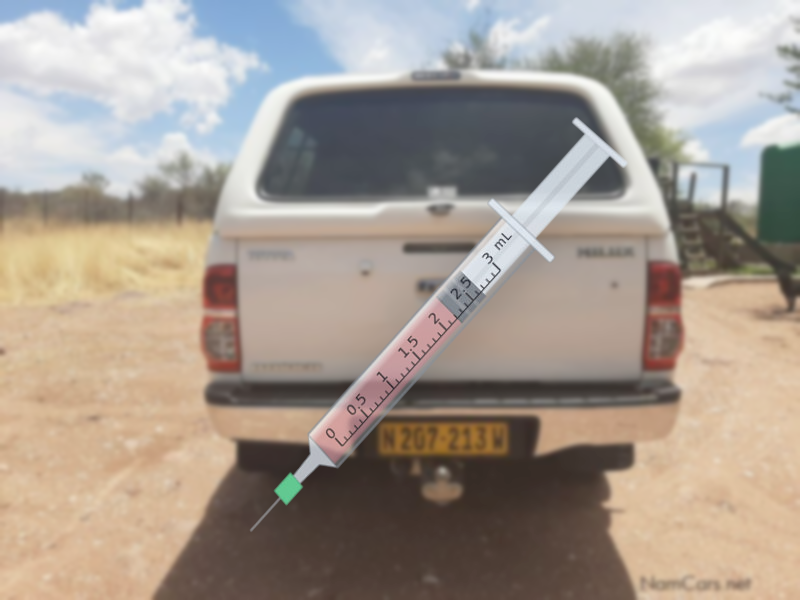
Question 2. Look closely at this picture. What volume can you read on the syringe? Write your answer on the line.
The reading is 2.2 mL
